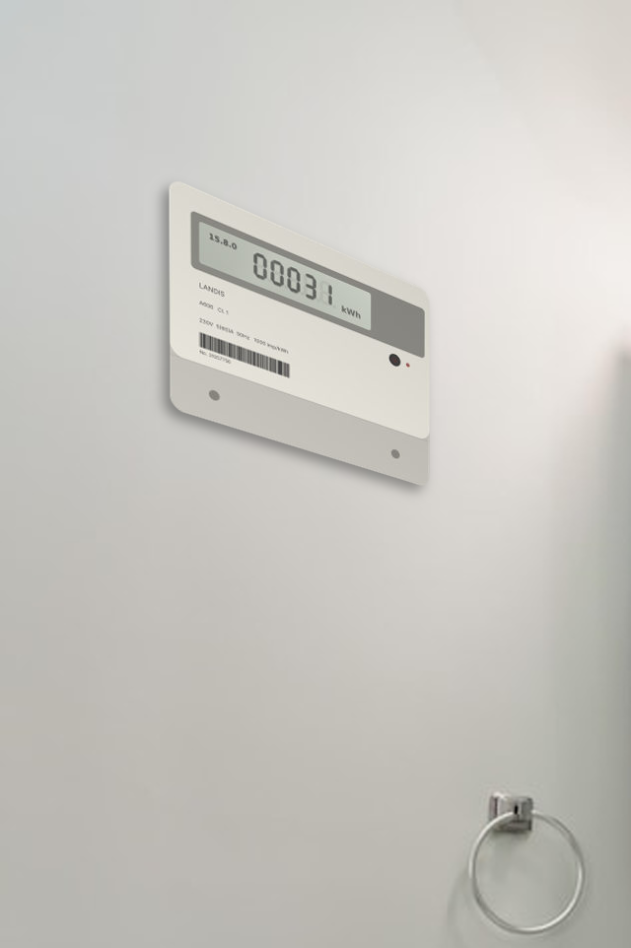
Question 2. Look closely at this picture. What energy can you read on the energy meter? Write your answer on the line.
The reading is 31 kWh
